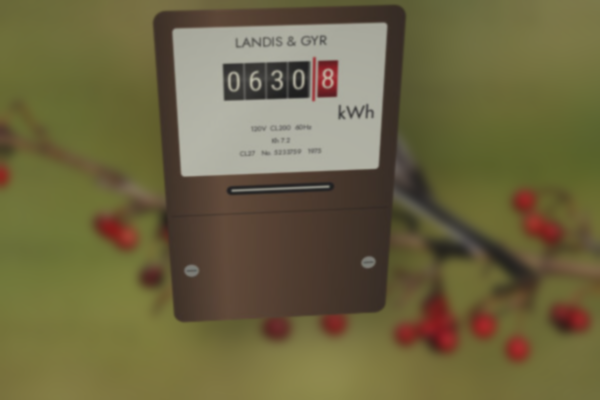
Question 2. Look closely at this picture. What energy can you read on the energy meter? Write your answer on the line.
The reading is 630.8 kWh
